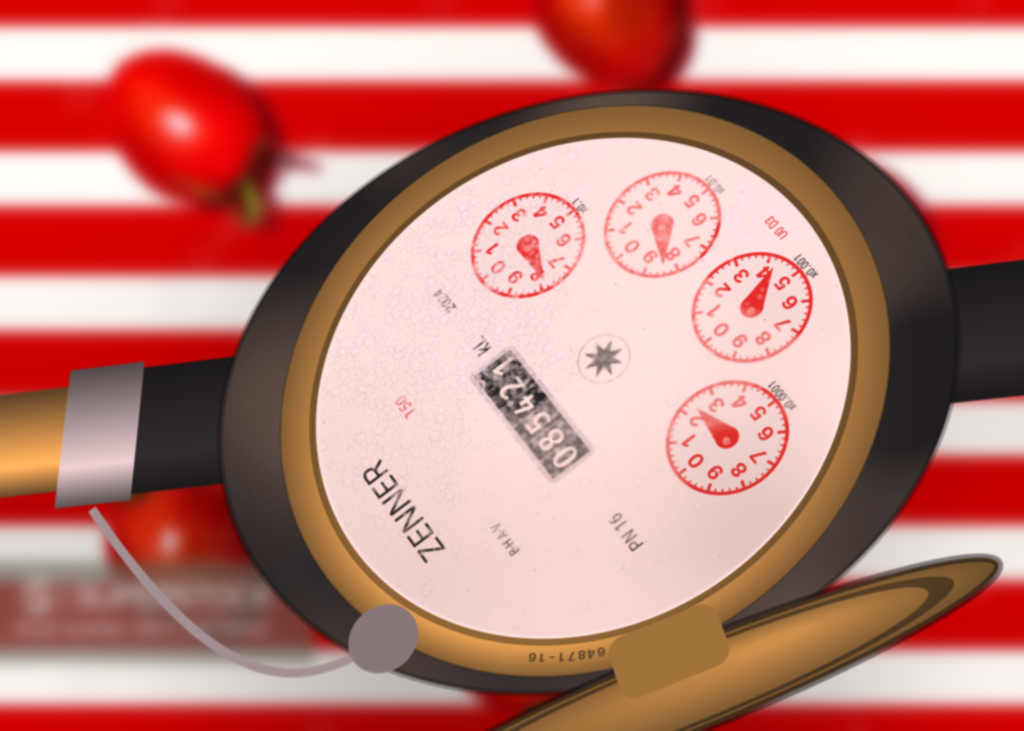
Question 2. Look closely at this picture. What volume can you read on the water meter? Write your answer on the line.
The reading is 85420.7842 kL
